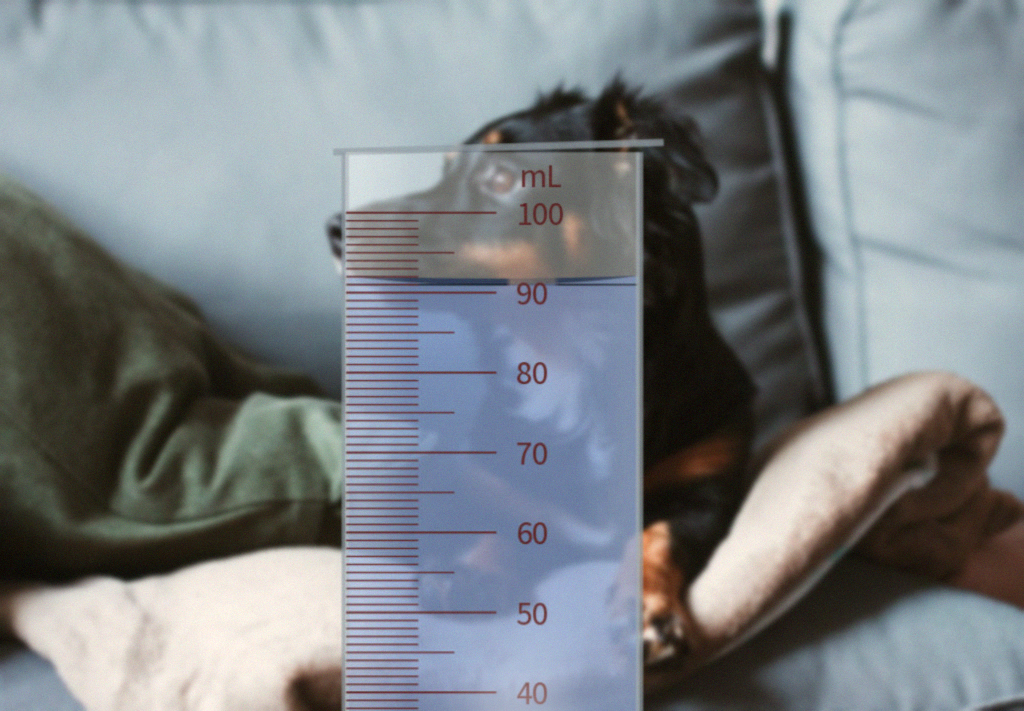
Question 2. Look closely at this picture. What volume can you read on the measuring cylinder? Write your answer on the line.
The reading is 91 mL
